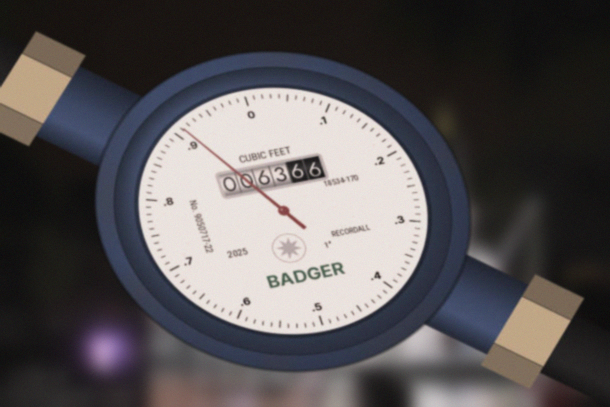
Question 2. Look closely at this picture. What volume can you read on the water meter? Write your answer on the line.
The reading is 6365.91 ft³
